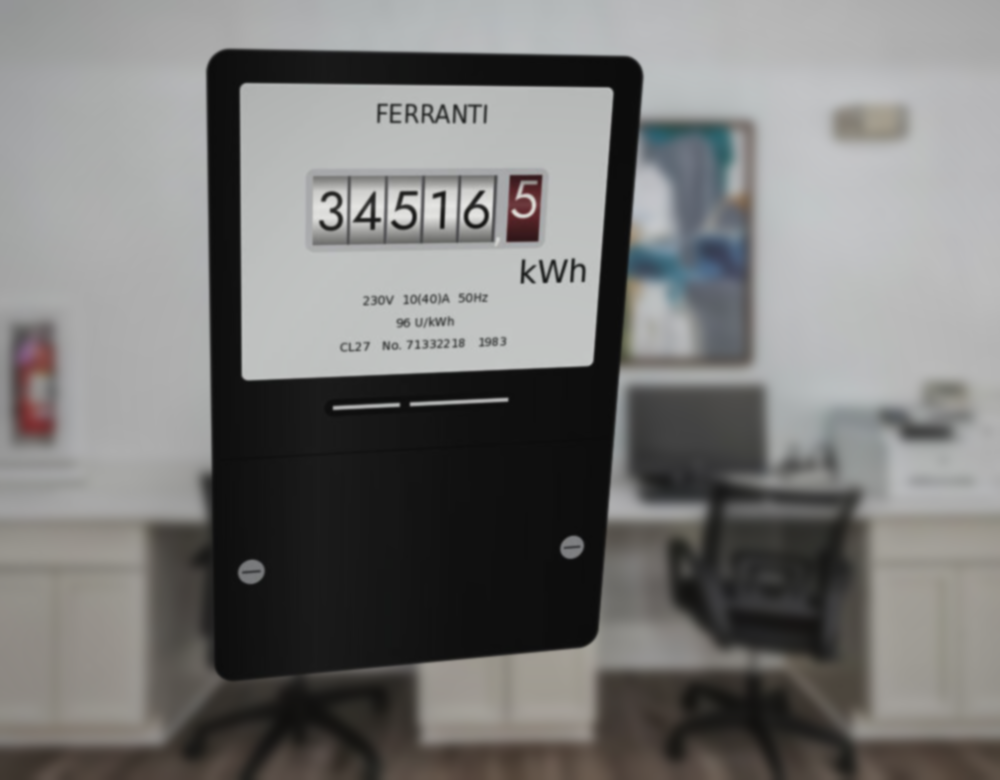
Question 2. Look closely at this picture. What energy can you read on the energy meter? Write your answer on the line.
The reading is 34516.5 kWh
